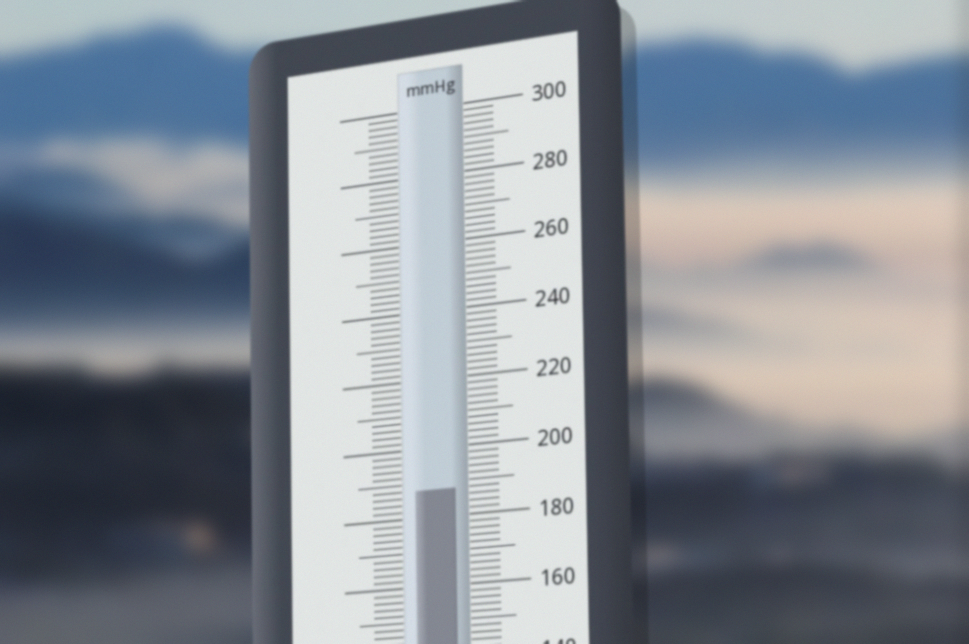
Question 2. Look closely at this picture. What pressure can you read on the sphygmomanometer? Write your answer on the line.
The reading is 188 mmHg
